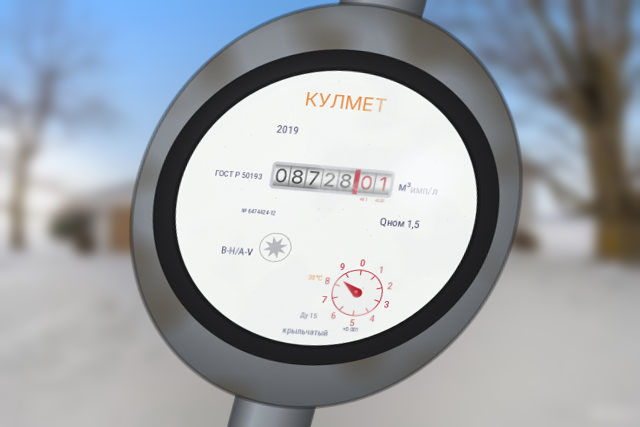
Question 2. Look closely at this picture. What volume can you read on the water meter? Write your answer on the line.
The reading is 8728.018 m³
